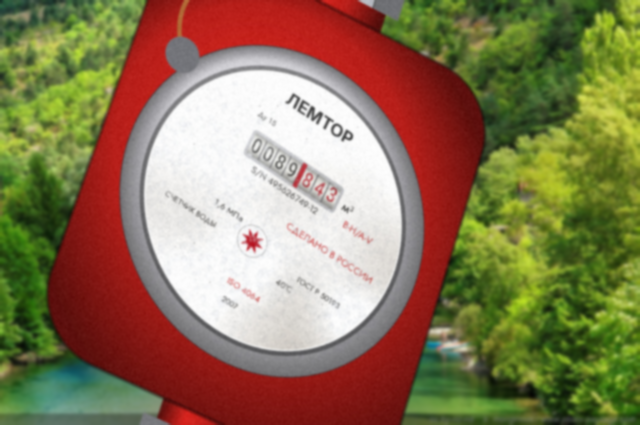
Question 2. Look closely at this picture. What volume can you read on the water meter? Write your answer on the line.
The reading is 89.843 m³
